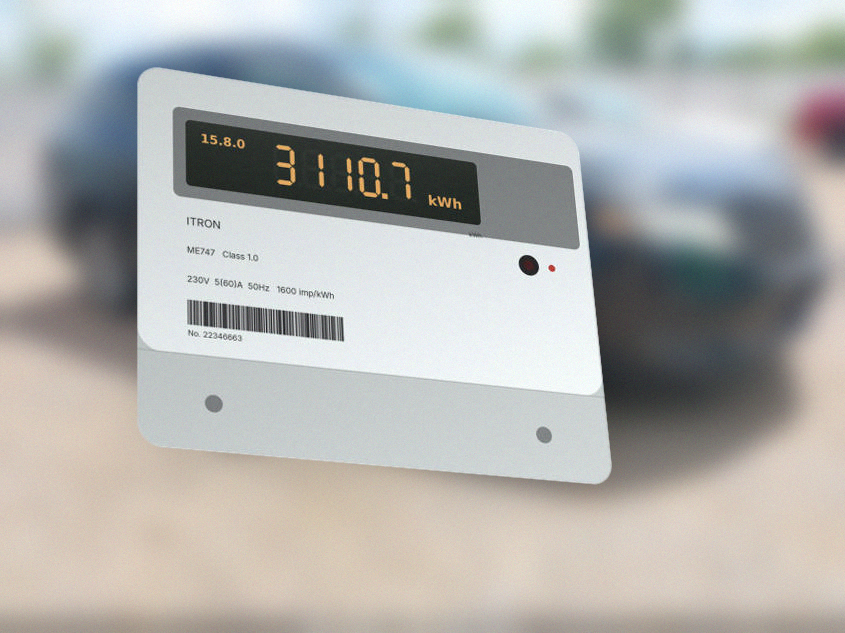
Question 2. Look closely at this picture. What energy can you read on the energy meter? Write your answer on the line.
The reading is 3110.7 kWh
